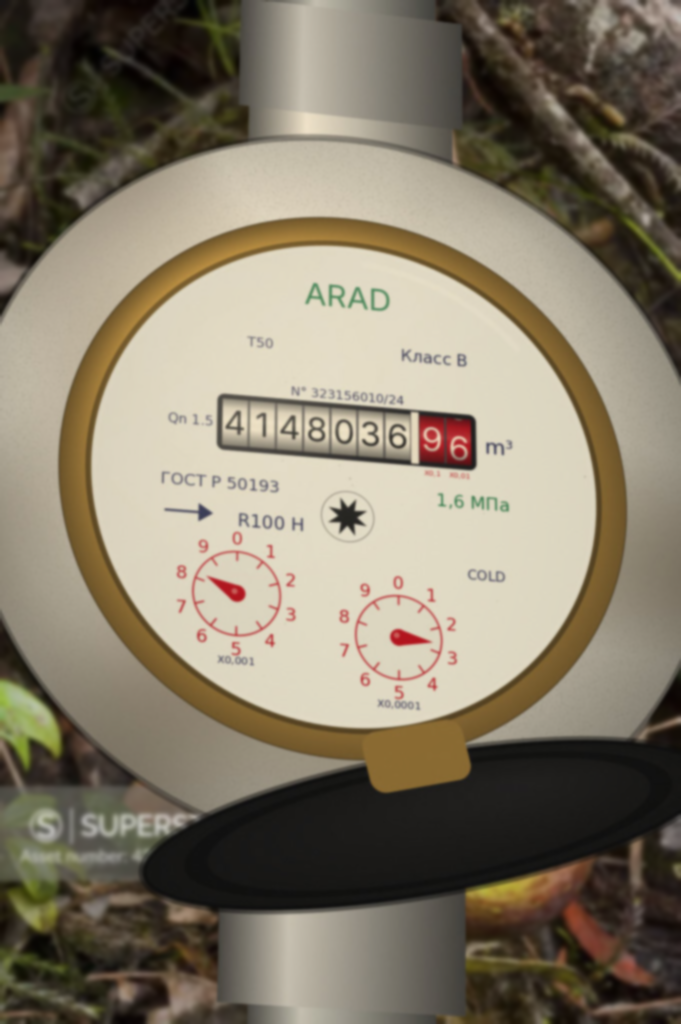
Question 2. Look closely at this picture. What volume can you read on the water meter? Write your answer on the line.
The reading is 4148036.9582 m³
